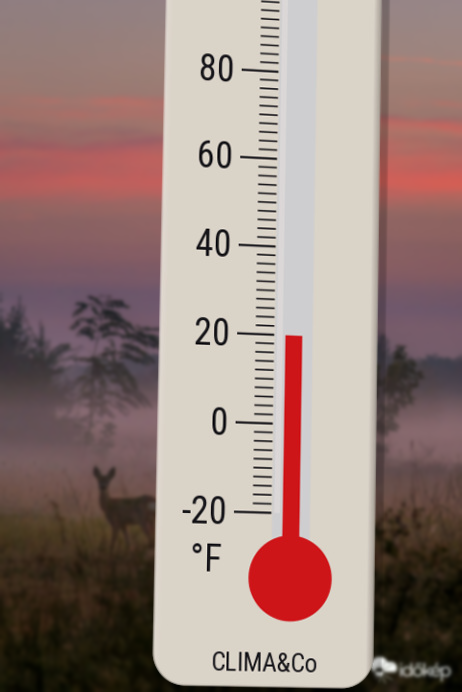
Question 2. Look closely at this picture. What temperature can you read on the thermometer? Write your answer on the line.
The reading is 20 °F
